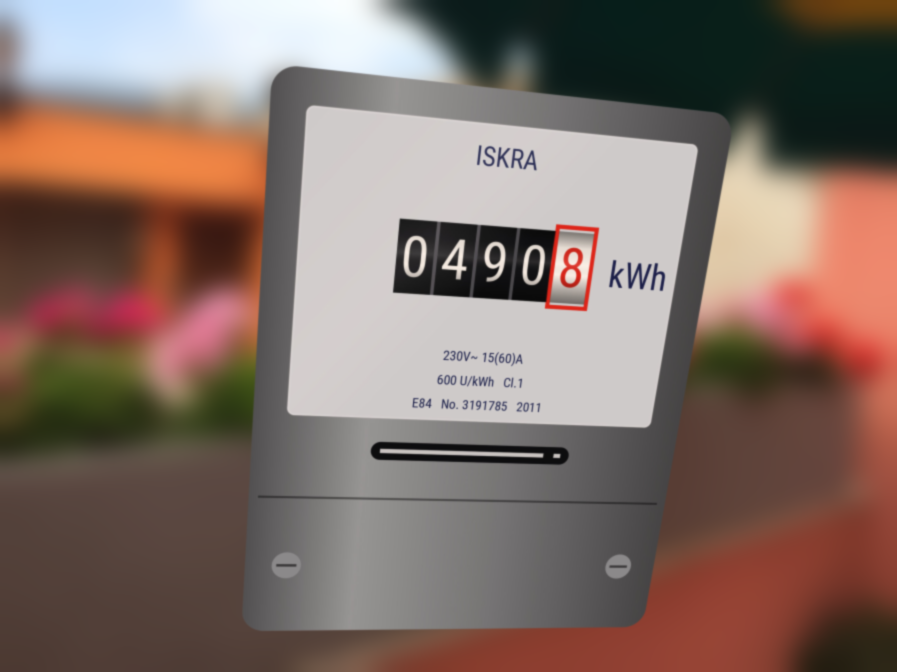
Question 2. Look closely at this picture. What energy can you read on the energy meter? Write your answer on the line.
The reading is 490.8 kWh
